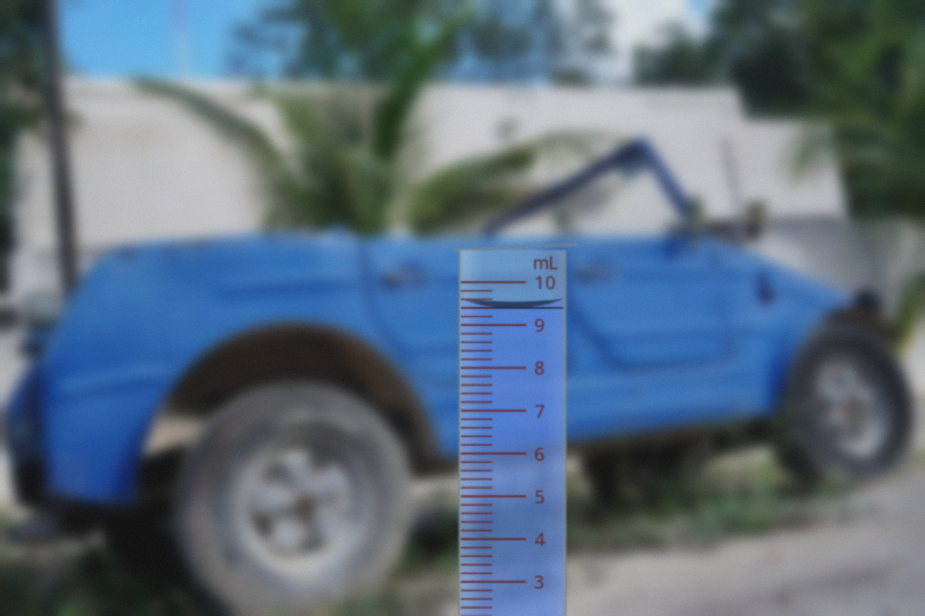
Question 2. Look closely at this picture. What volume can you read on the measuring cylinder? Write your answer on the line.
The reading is 9.4 mL
